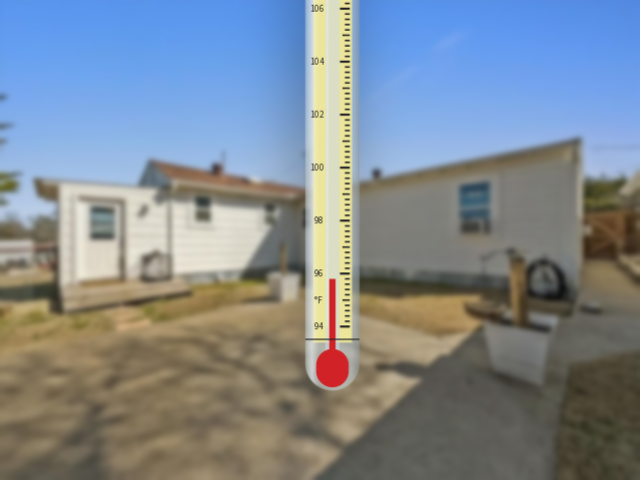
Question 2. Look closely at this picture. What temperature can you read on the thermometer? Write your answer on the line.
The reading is 95.8 °F
